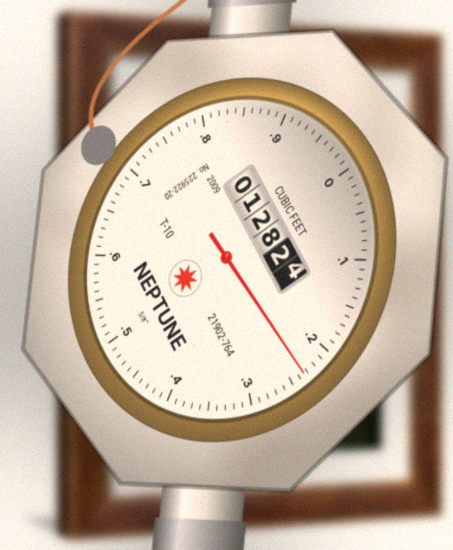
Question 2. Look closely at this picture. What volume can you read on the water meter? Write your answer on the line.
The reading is 12824.23 ft³
